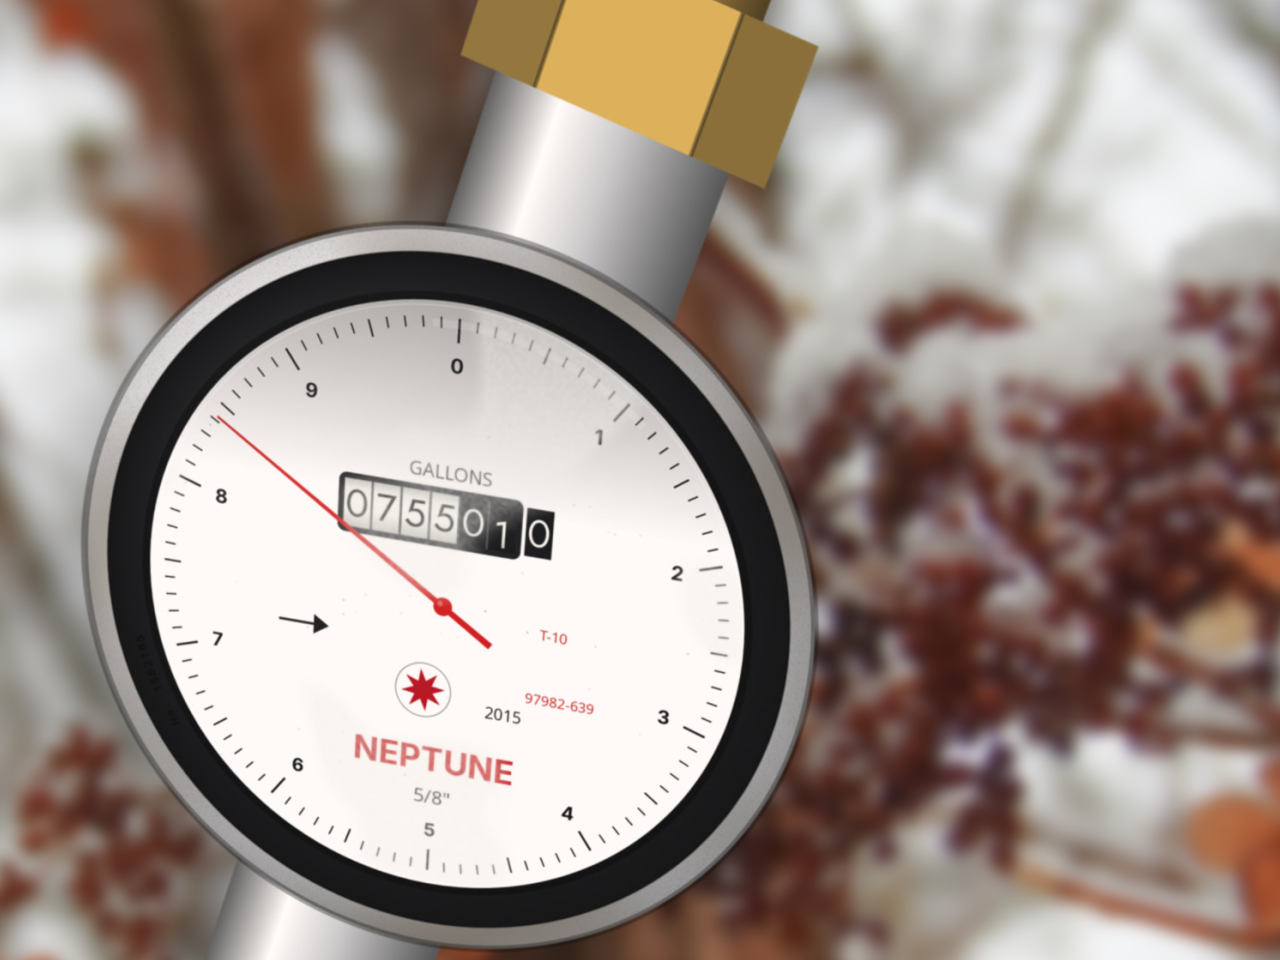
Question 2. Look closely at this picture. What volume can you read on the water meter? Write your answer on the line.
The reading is 755008.4 gal
